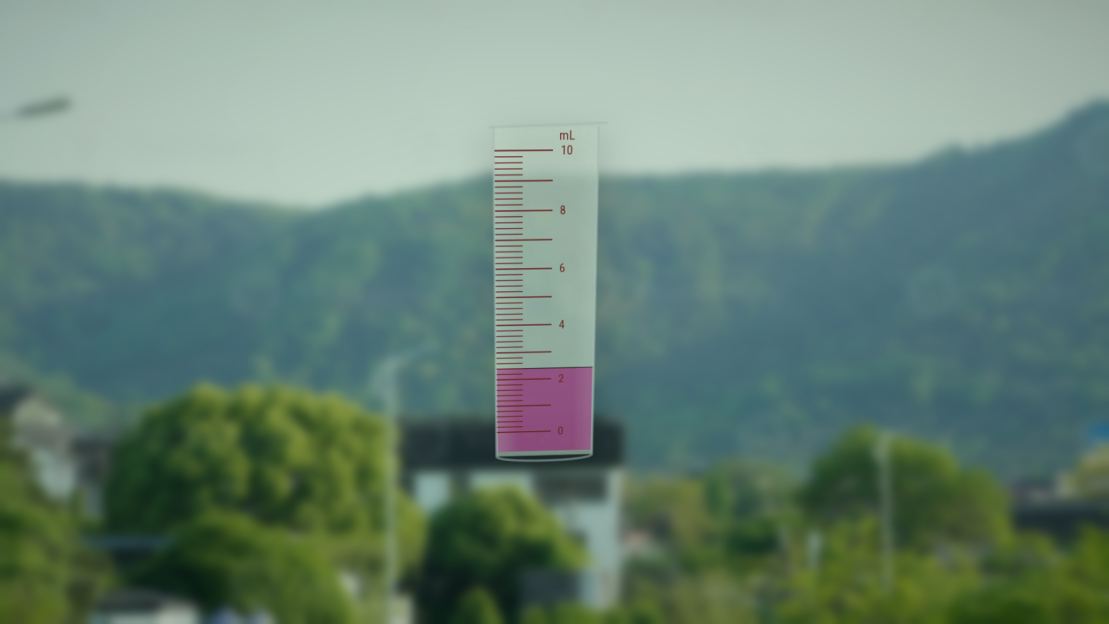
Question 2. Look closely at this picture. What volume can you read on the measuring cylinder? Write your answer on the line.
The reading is 2.4 mL
